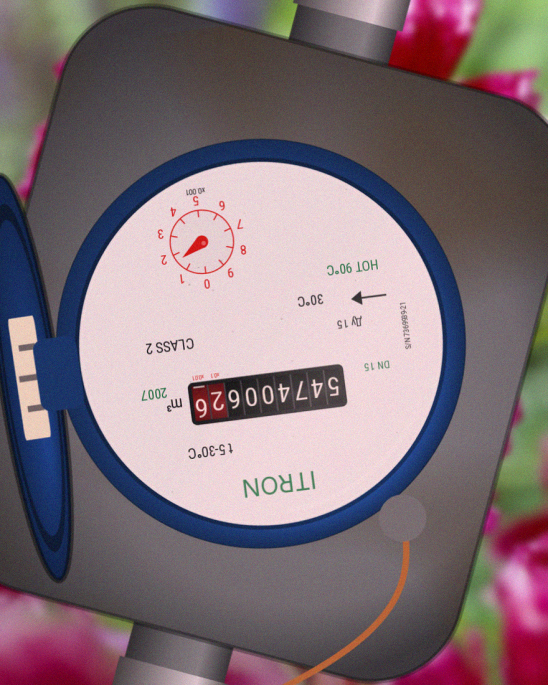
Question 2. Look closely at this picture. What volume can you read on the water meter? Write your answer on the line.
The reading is 5474006.261 m³
